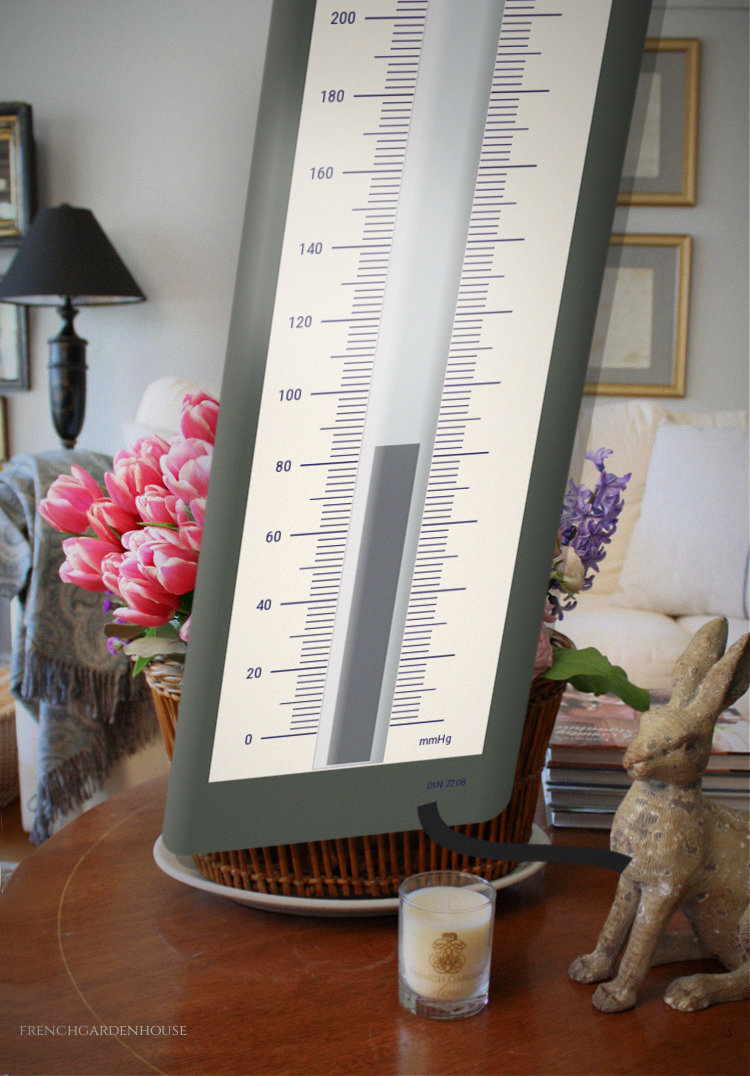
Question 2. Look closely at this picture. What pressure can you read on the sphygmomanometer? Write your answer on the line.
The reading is 84 mmHg
